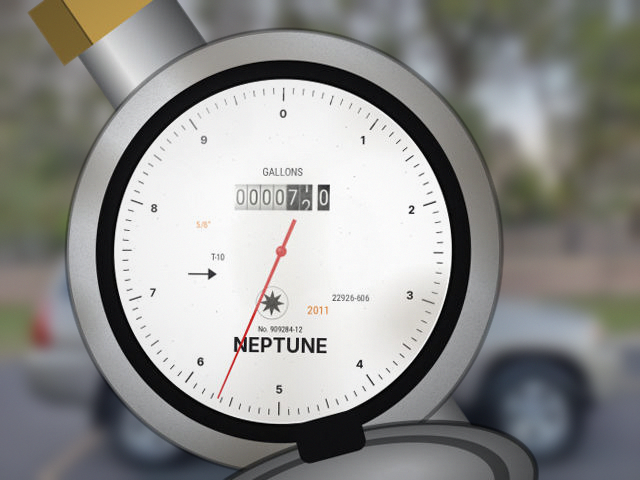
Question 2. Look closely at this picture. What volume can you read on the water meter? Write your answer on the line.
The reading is 715.6 gal
